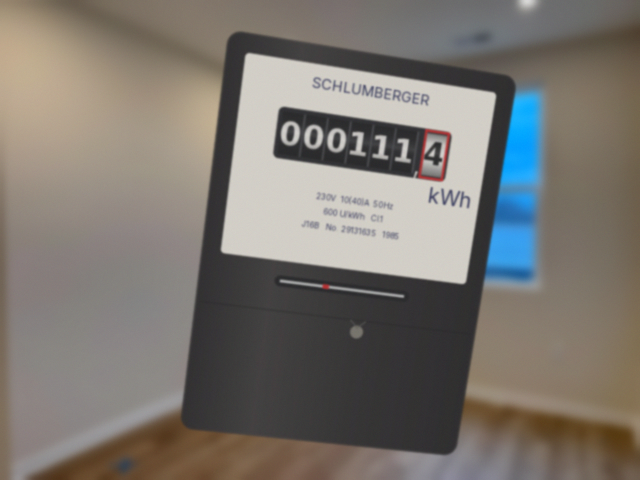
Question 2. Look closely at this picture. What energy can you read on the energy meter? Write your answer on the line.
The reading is 111.4 kWh
